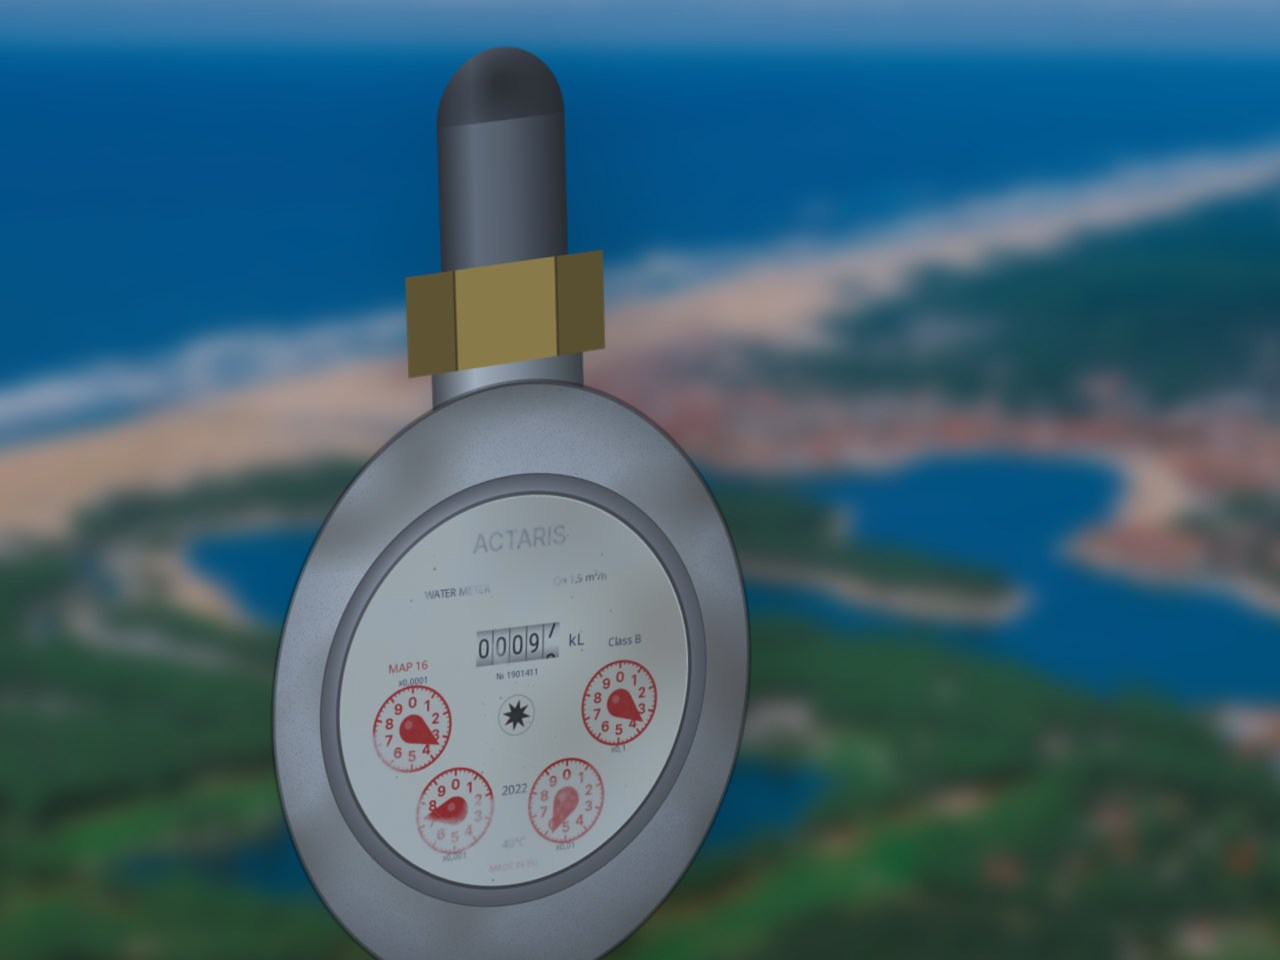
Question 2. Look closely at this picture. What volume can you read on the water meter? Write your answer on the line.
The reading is 97.3573 kL
